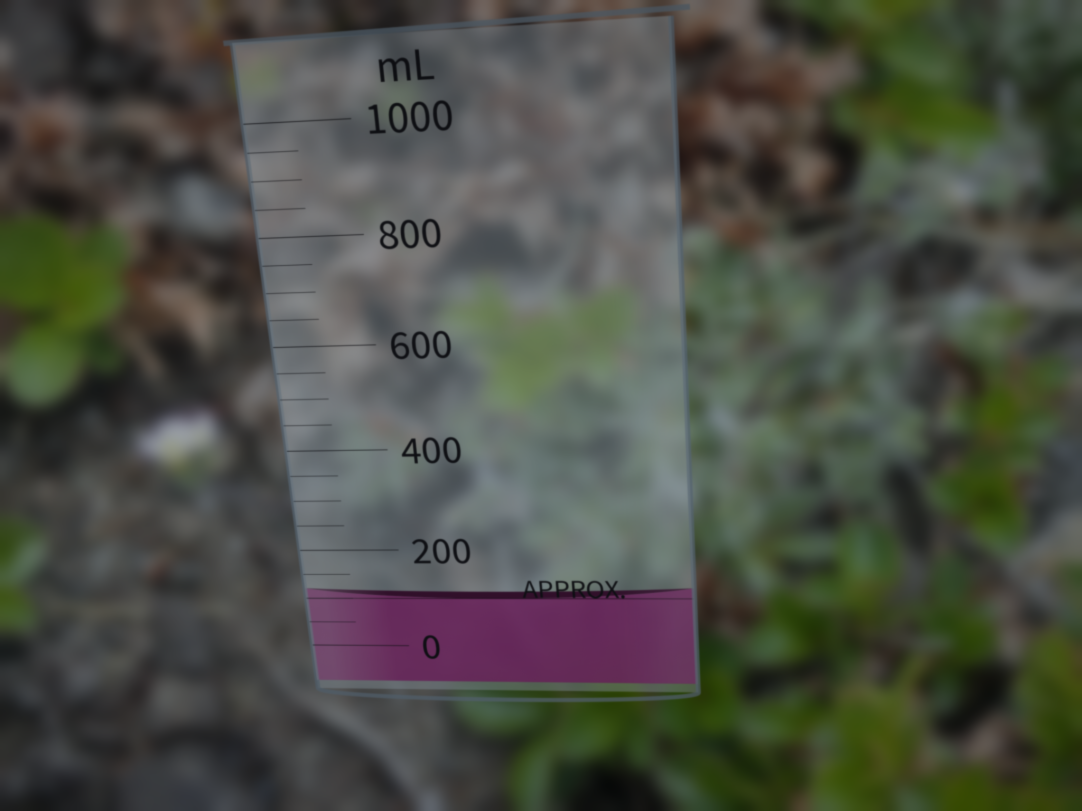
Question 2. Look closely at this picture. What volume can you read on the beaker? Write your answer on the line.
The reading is 100 mL
